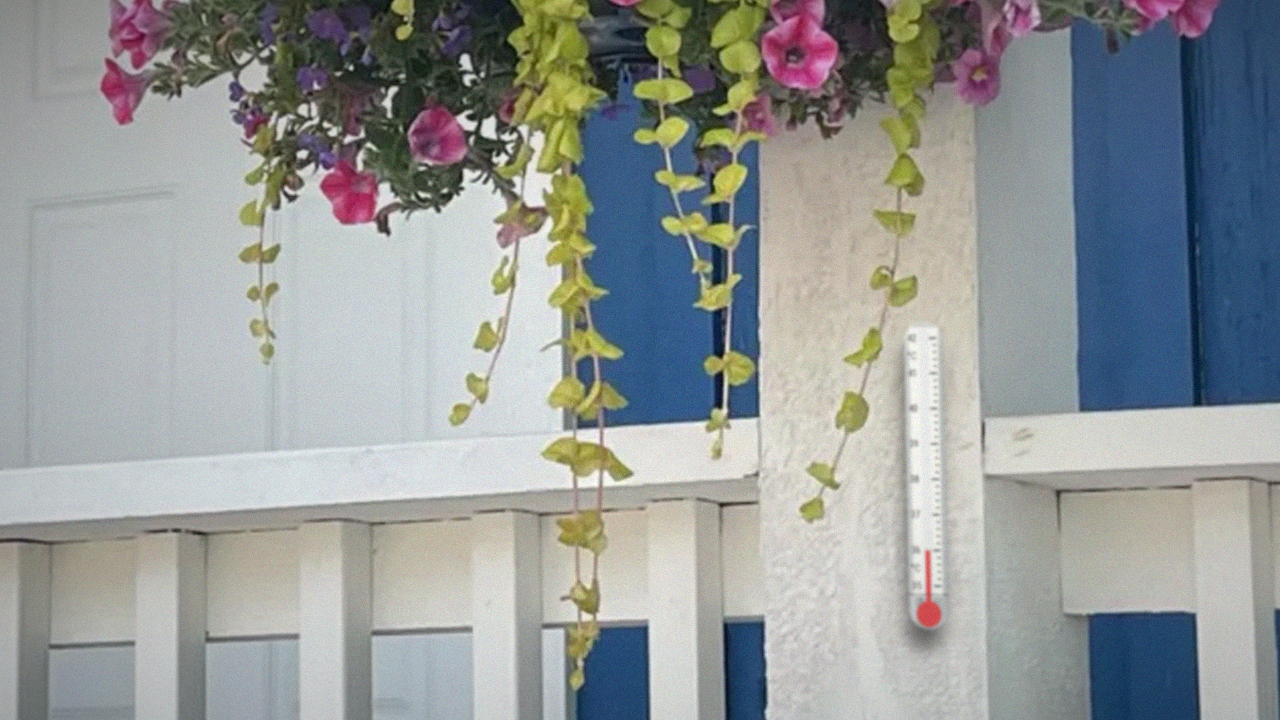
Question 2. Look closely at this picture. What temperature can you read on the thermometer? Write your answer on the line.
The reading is 36 °C
